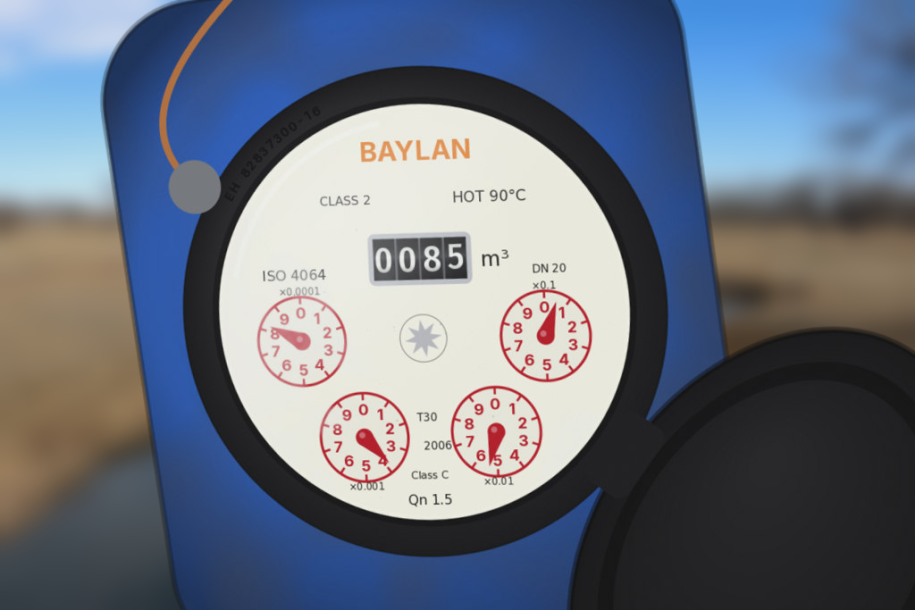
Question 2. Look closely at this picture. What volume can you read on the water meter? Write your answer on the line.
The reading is 85.0538 m³
